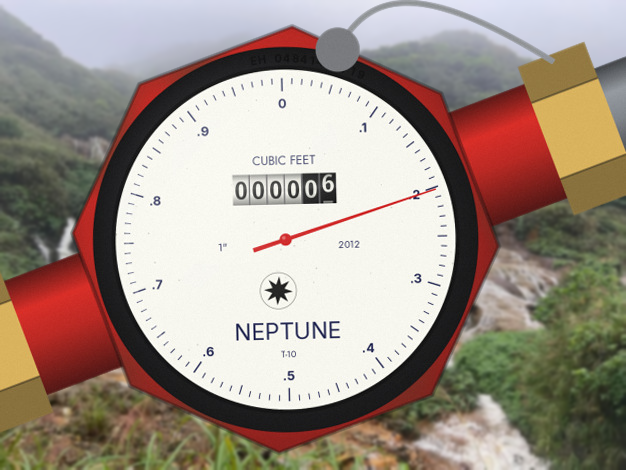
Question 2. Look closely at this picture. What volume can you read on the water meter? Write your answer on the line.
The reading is 6.20 ft³
